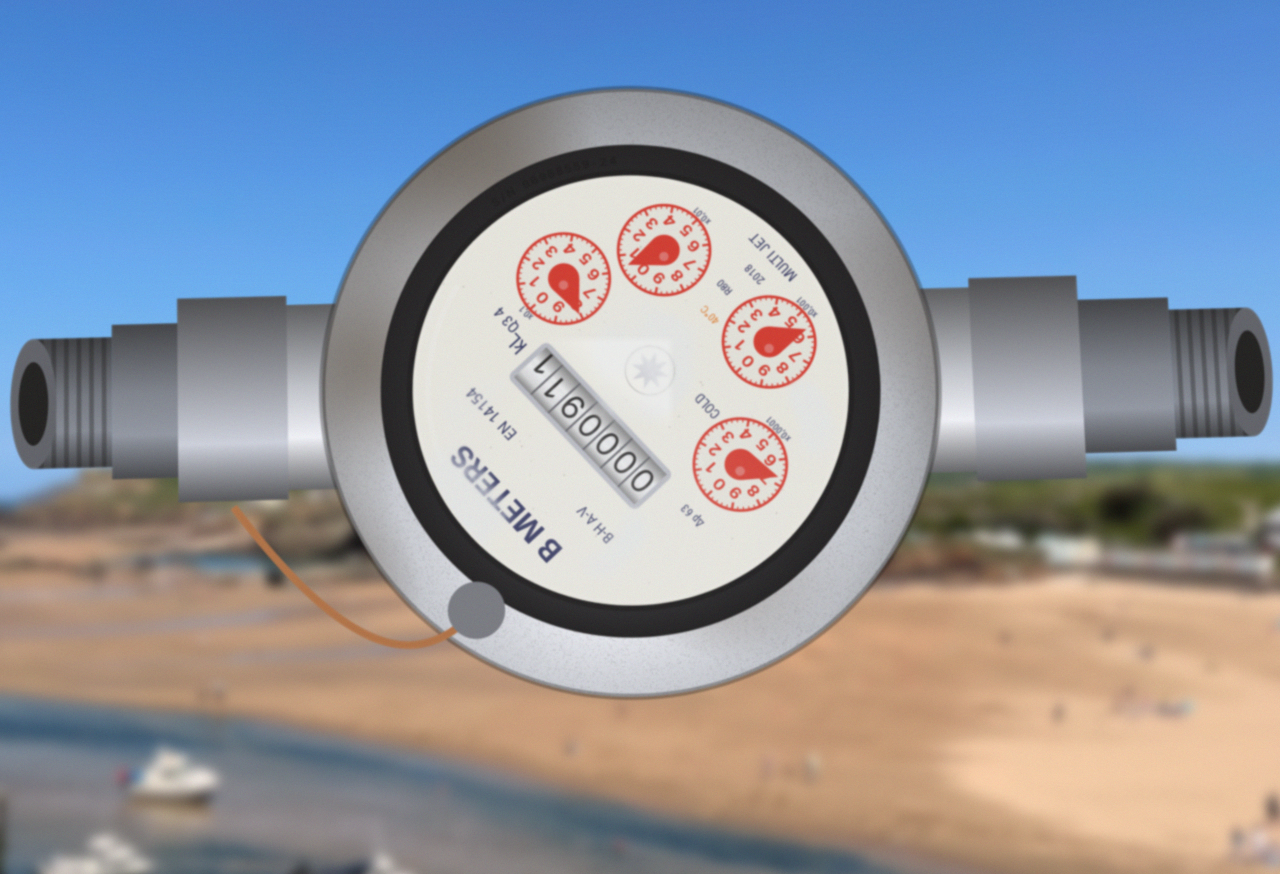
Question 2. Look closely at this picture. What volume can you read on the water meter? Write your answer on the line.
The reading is 910.8056 kL
